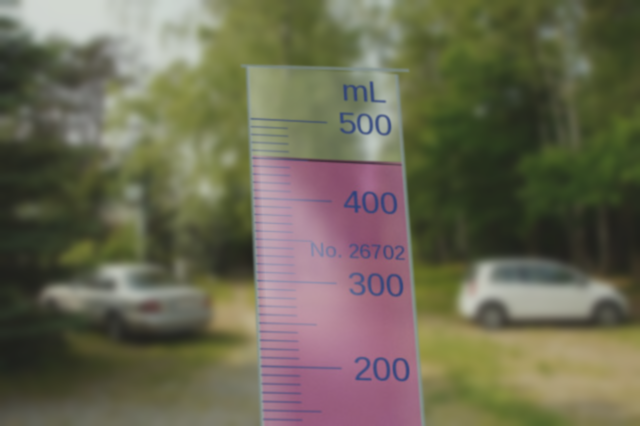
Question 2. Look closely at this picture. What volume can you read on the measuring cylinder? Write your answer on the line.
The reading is 450 mL
